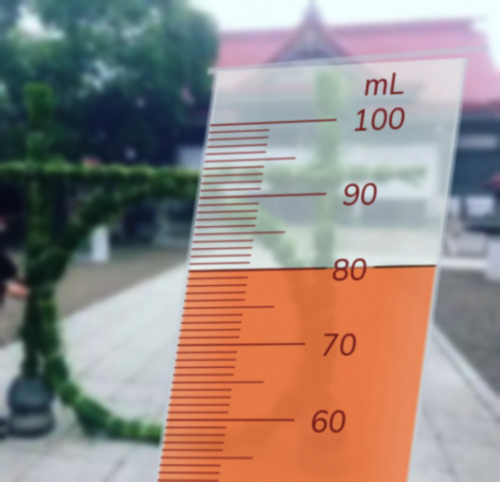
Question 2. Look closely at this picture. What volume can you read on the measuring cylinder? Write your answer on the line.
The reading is 80 mL
